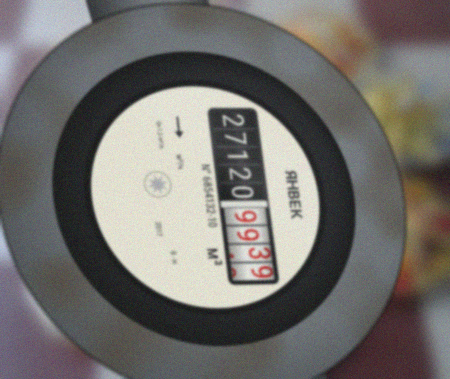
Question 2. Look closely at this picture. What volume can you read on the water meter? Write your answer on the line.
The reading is 27120.9939 m³
